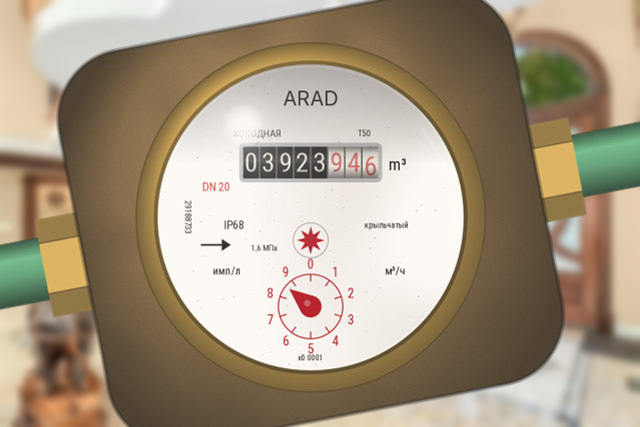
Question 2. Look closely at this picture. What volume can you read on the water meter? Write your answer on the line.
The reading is 3923.9458 m³
